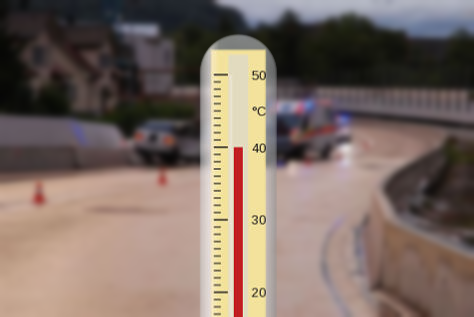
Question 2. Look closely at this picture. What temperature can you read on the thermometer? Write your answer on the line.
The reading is 40 °C
